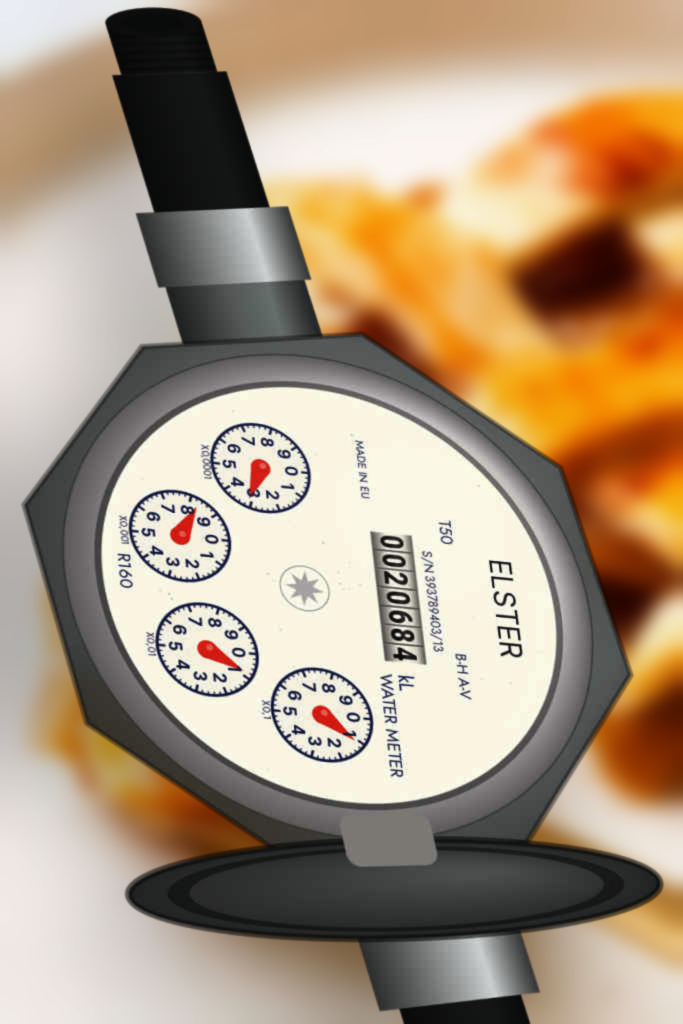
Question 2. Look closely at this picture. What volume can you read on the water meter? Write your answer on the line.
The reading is 20684.1083 kL
